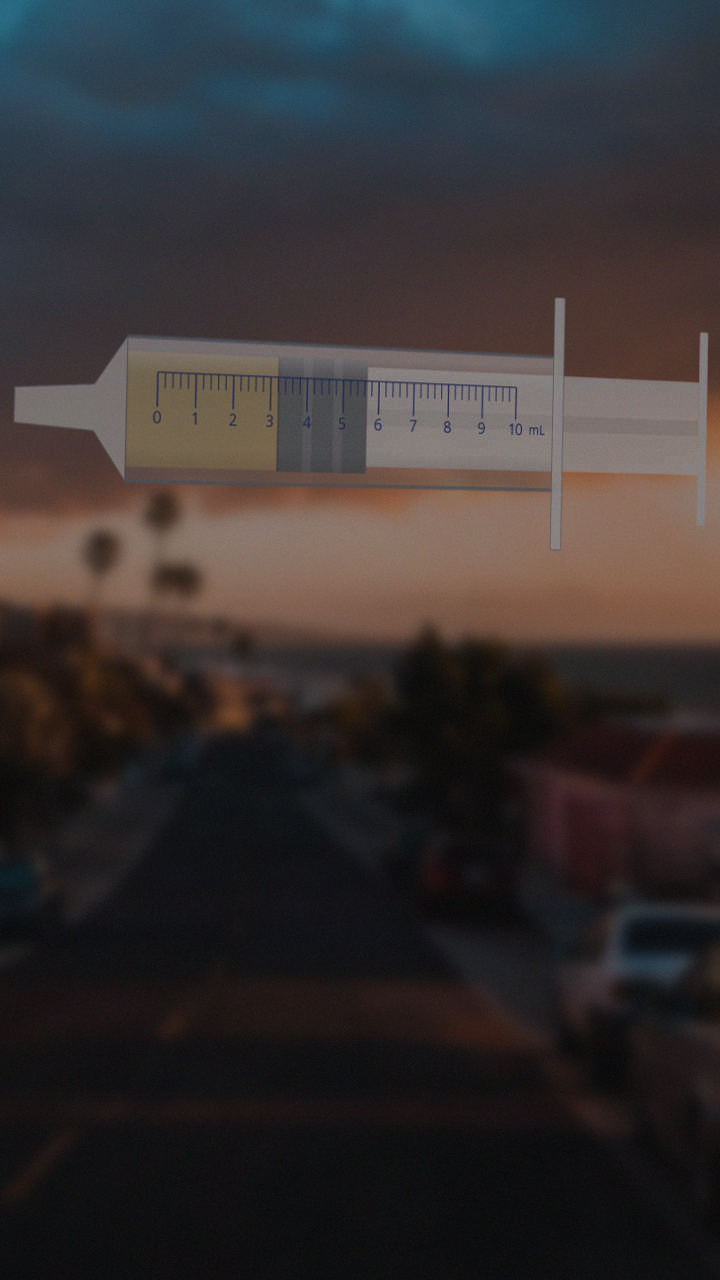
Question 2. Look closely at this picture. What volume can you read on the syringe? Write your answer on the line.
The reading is 3.2 mL
